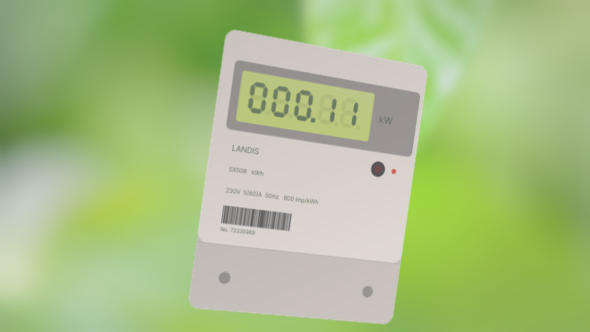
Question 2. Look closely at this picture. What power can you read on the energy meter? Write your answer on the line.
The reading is 0.11 kW
